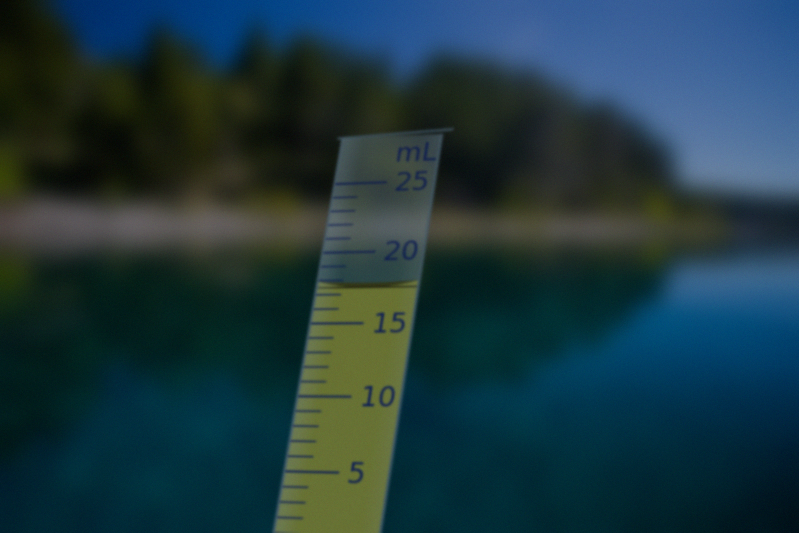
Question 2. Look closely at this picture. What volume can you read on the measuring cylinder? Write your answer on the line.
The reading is 17.5 mL
